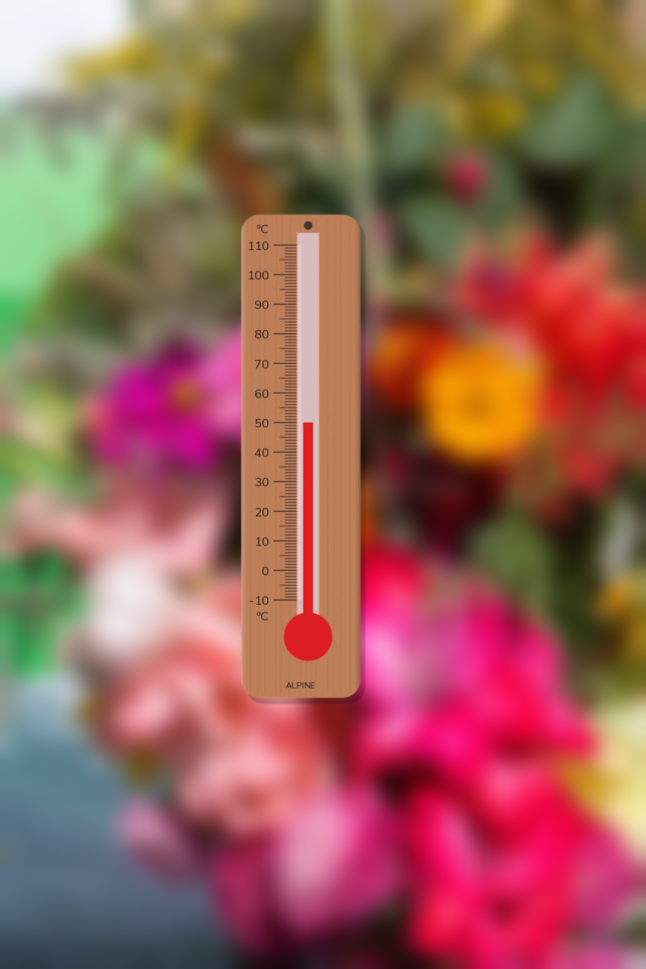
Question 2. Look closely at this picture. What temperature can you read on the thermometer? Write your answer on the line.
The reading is 50 °C
